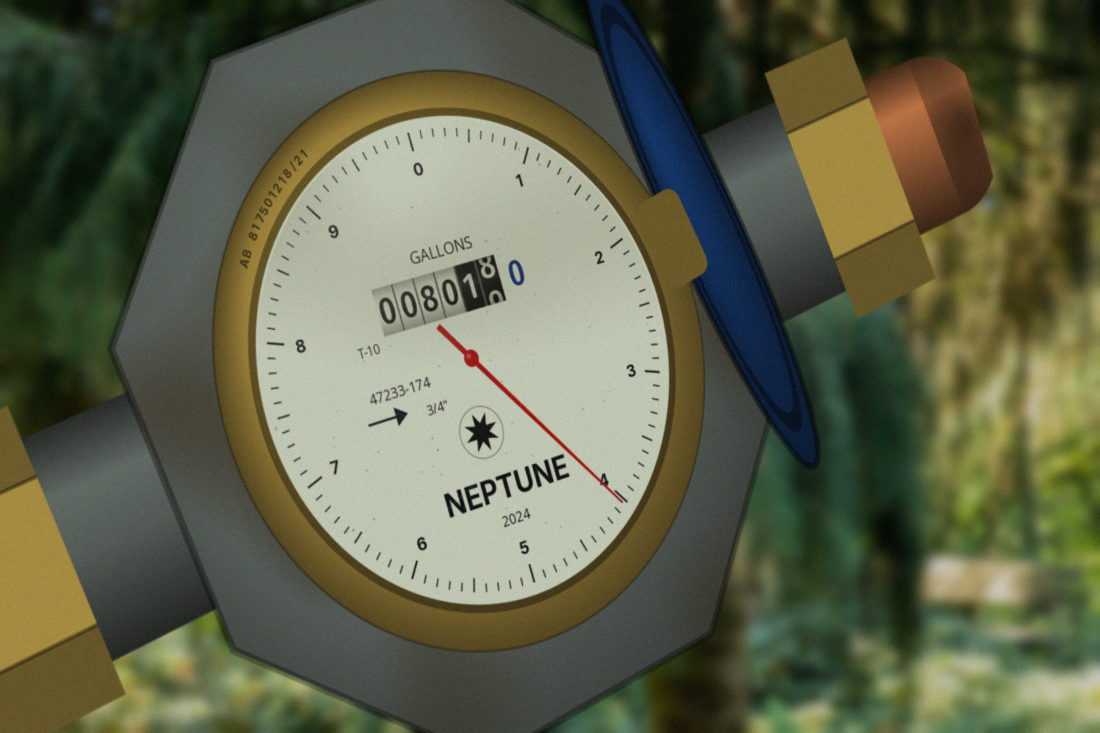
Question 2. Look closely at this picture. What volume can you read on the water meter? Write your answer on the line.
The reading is 80184.0 gal
